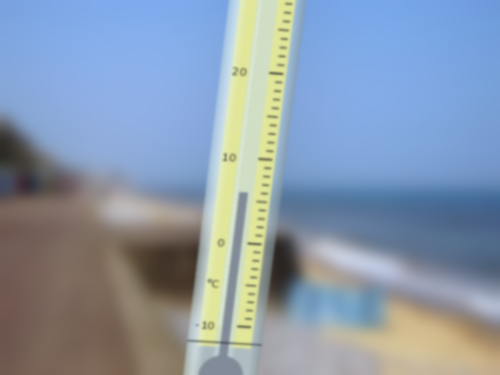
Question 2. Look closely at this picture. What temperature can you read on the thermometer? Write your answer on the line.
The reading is 6 °C
